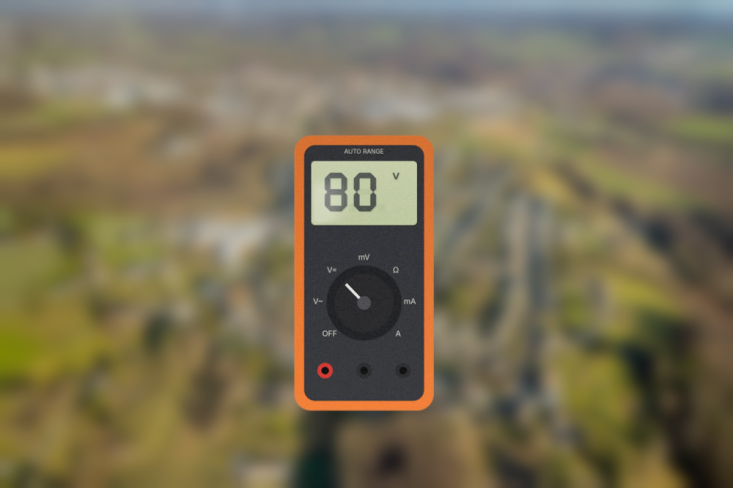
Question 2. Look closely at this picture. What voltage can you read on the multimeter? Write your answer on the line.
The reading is 80 V
